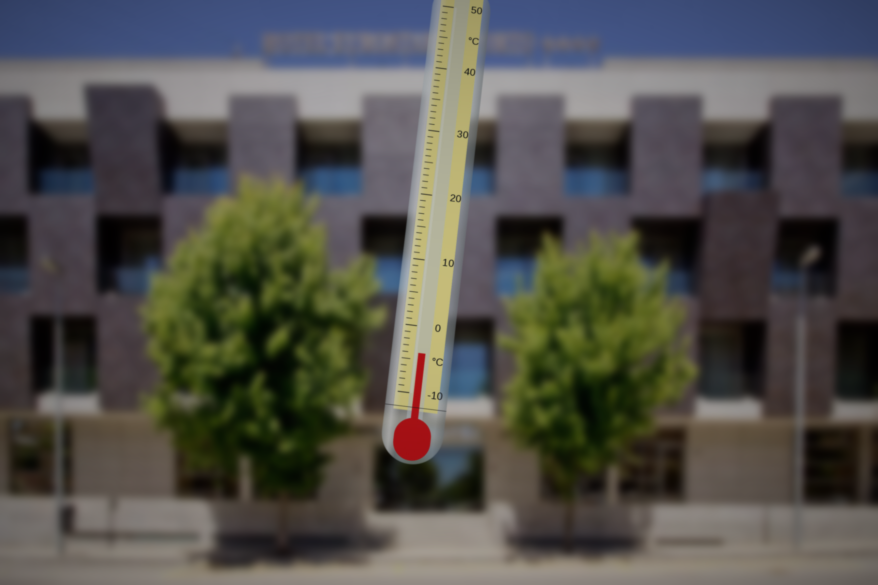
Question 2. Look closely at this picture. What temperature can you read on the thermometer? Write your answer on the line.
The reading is -4 °C
